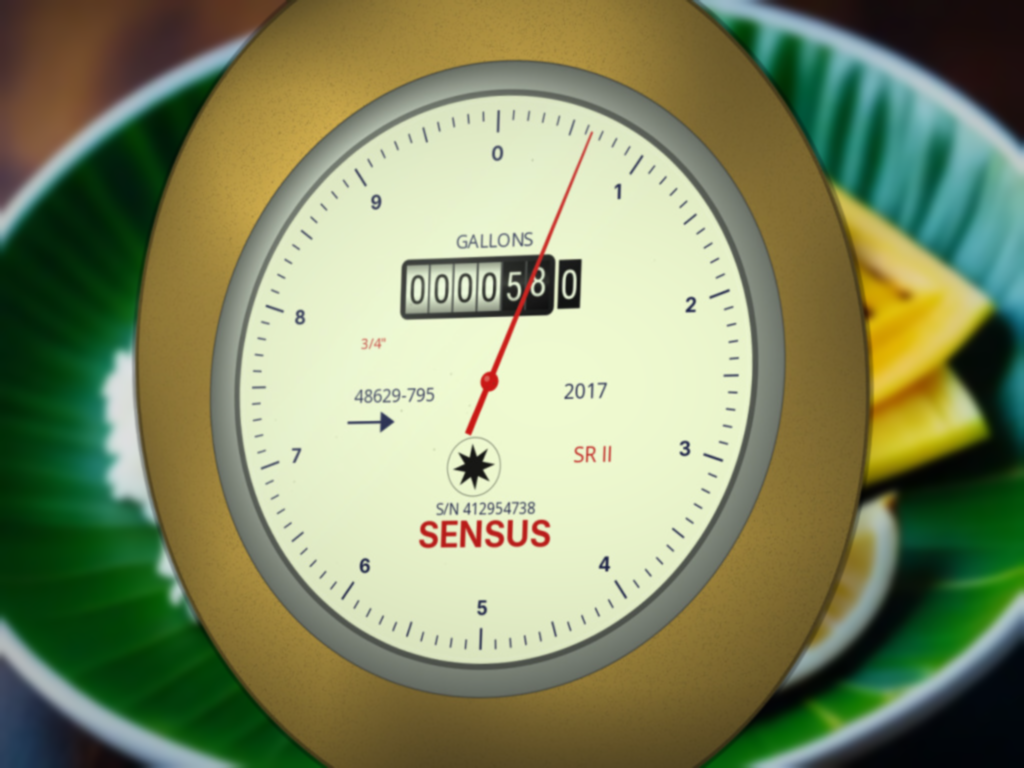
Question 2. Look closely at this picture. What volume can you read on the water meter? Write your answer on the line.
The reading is 580.6 gal
